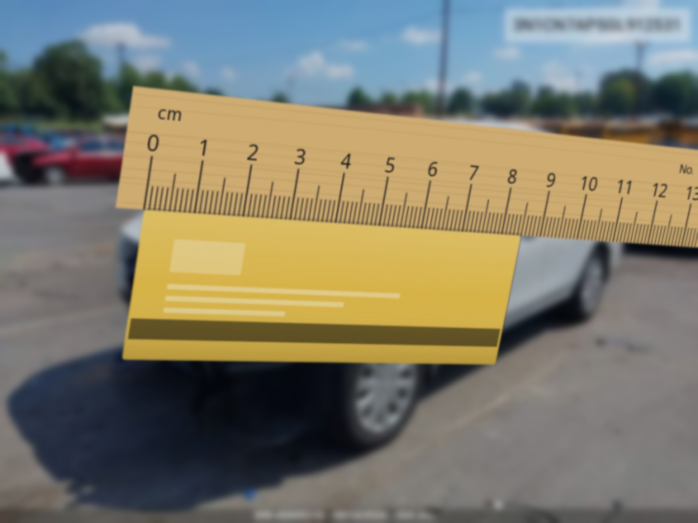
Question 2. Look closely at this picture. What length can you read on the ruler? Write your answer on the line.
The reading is 8.5 cm
